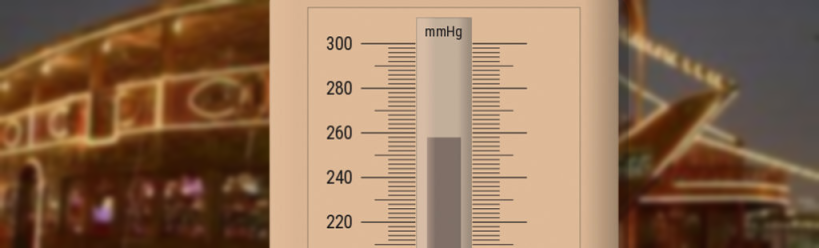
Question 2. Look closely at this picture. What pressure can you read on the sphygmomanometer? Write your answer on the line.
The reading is 258 mmHg
